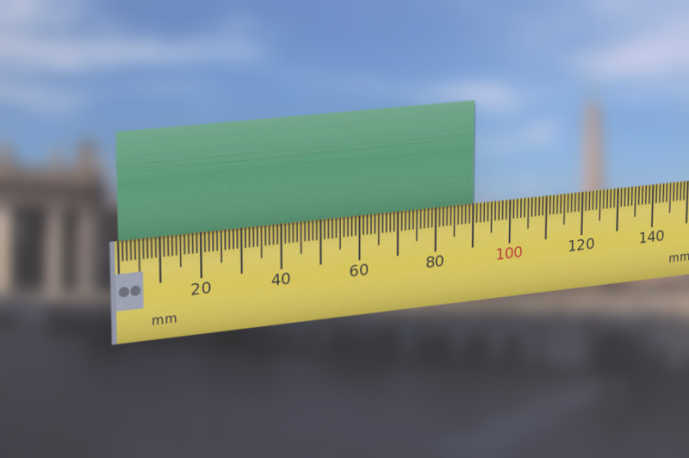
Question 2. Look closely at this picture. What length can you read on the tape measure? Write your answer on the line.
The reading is 90 mm
